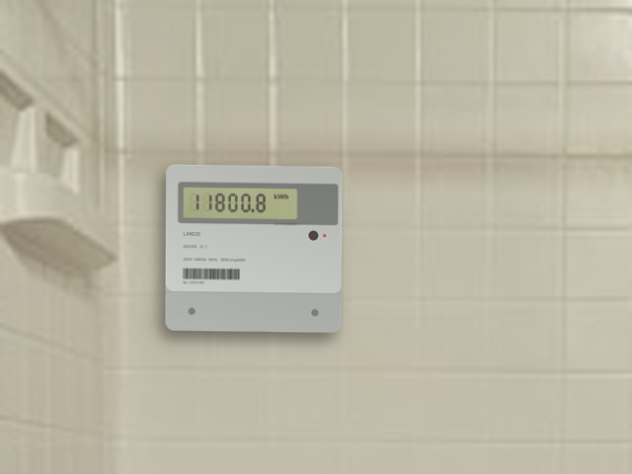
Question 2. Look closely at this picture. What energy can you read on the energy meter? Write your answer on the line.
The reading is 11800.8 kWh
